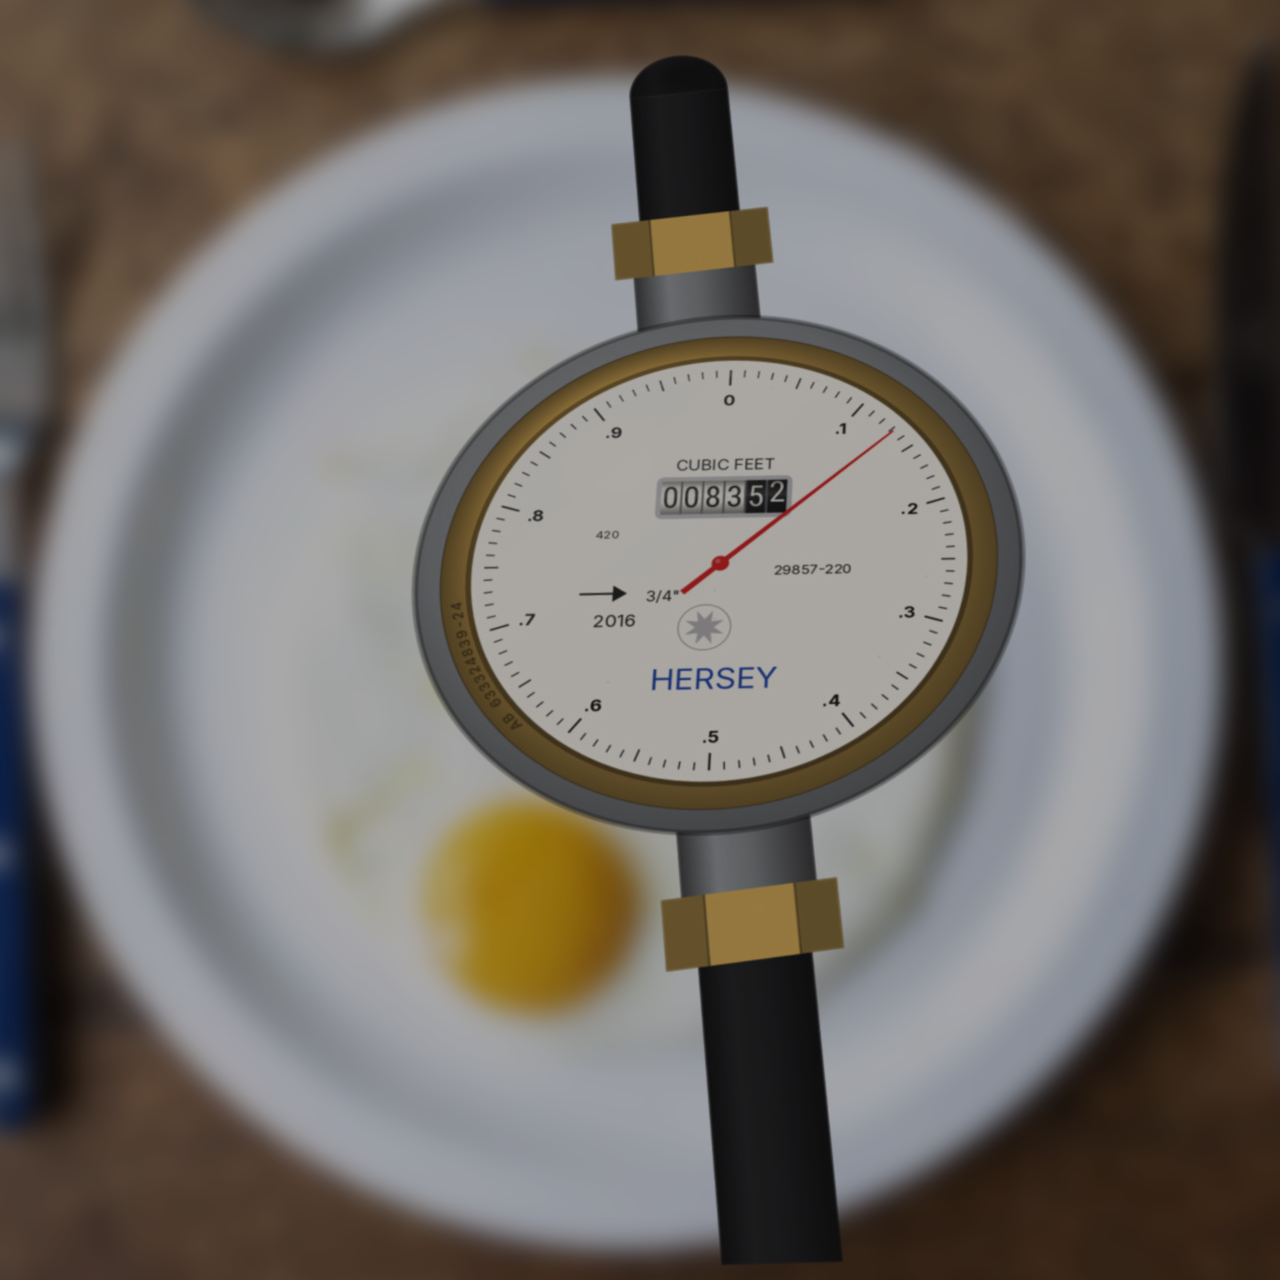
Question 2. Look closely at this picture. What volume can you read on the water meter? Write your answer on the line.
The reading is 8352.13 ft³
